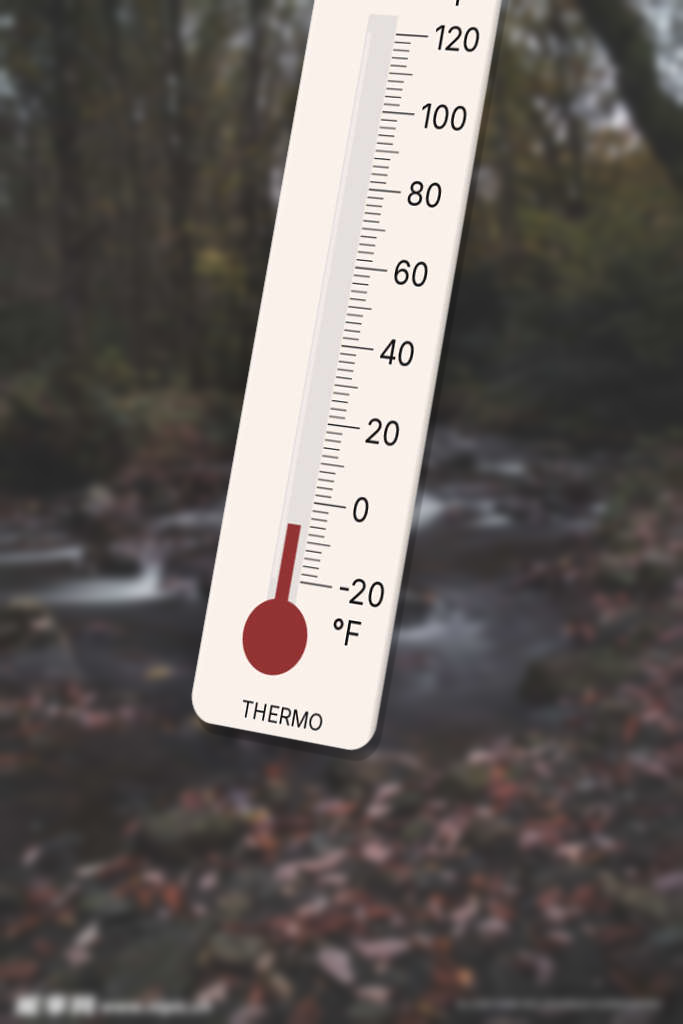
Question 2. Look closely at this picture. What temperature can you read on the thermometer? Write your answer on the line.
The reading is -6 °F
